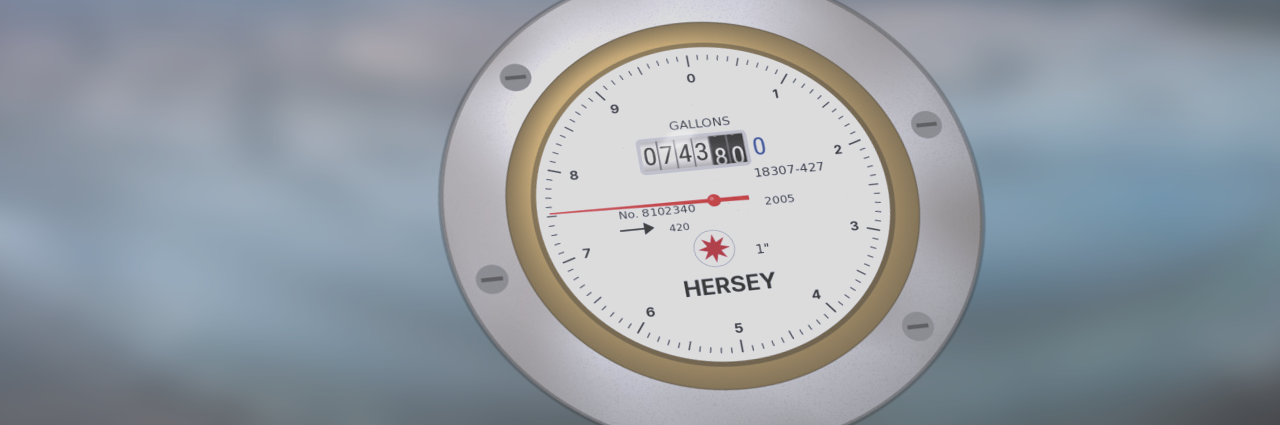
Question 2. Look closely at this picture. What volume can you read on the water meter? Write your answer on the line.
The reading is 743797.5 gal
